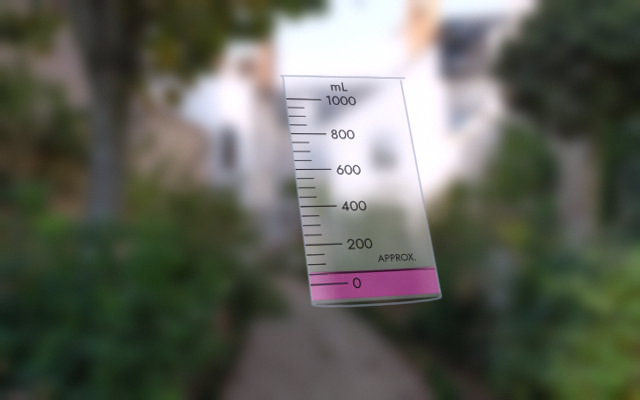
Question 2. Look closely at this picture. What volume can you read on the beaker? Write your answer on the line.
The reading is 50 mL
